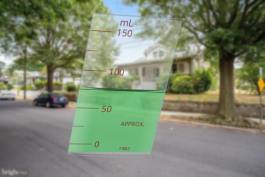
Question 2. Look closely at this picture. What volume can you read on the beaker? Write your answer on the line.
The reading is 75 mL
